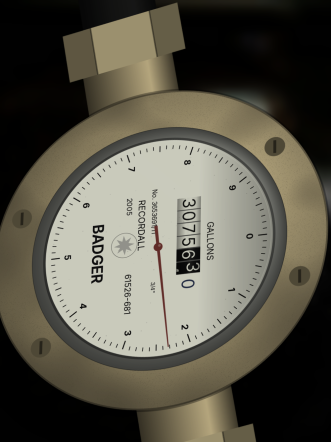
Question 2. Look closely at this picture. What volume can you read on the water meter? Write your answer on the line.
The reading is 3075632.3 gal
